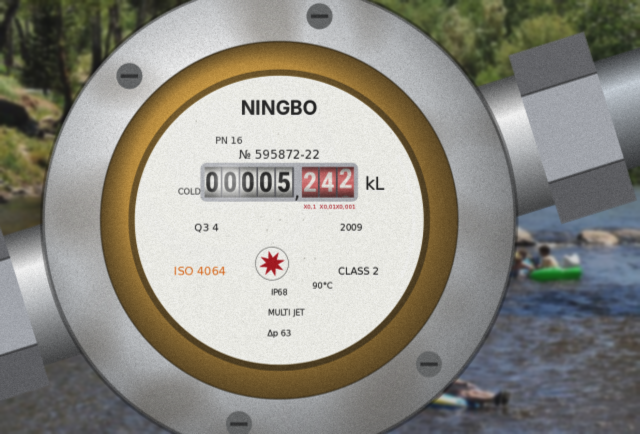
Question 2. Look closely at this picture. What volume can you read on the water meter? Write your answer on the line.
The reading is 5.242 kL
